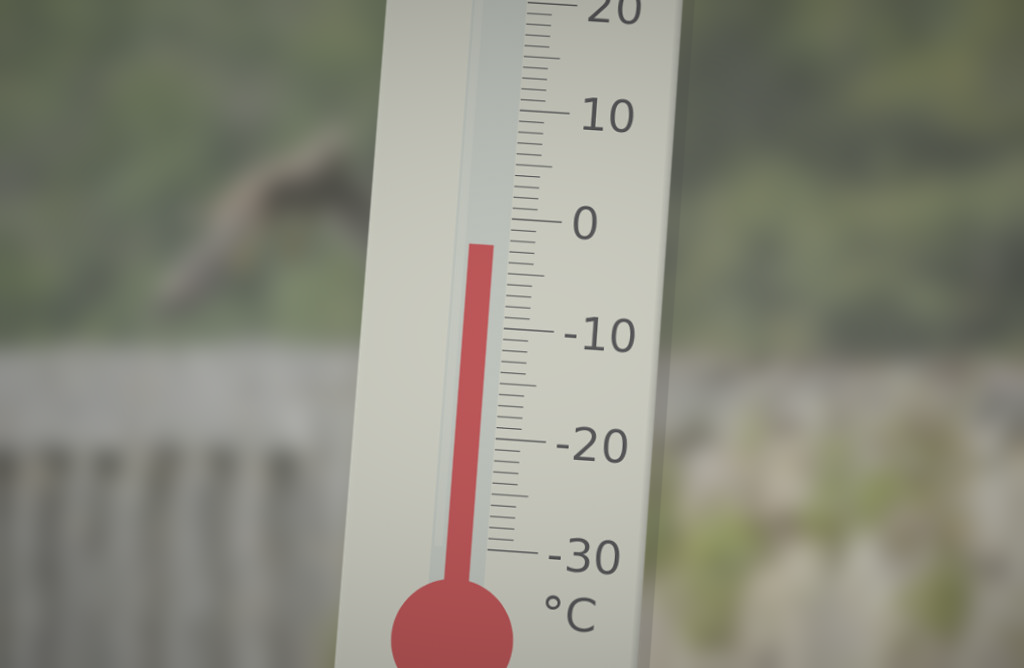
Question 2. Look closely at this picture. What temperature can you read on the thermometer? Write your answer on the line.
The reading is -2.5 °C
